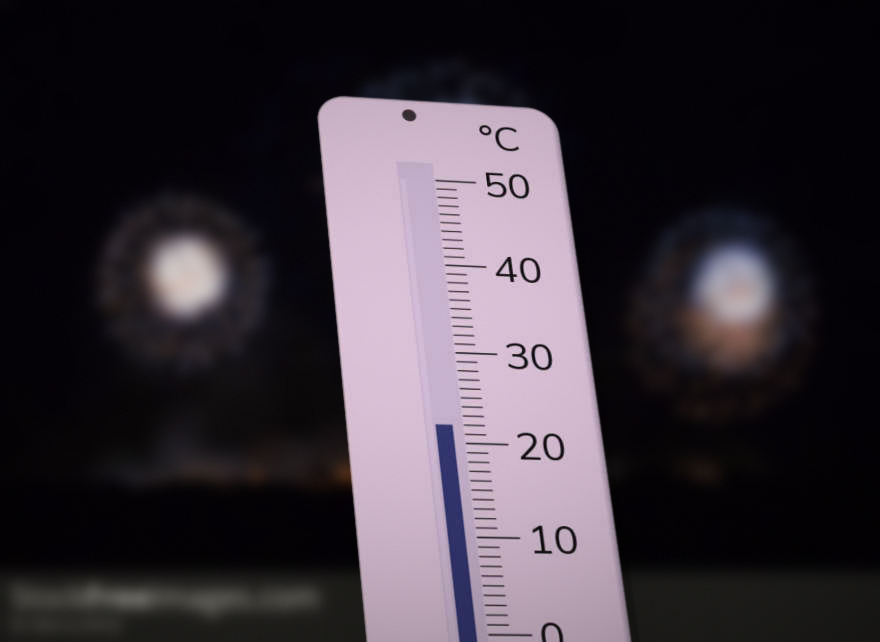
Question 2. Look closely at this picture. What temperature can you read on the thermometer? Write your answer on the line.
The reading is 22 °C
